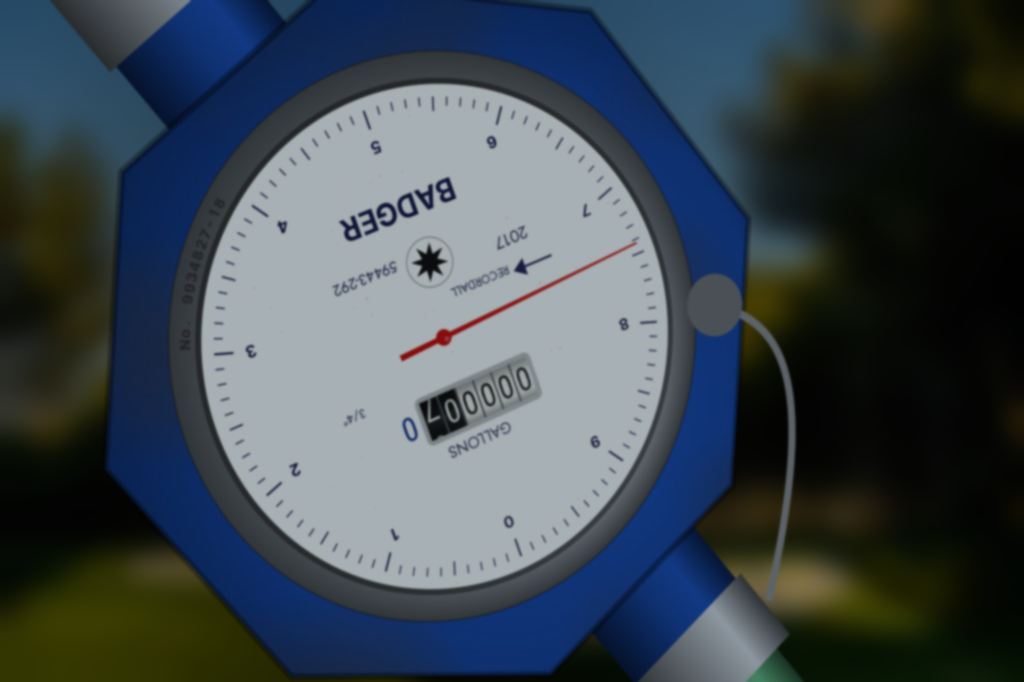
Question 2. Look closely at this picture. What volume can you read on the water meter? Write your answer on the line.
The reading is 67.4 gal
